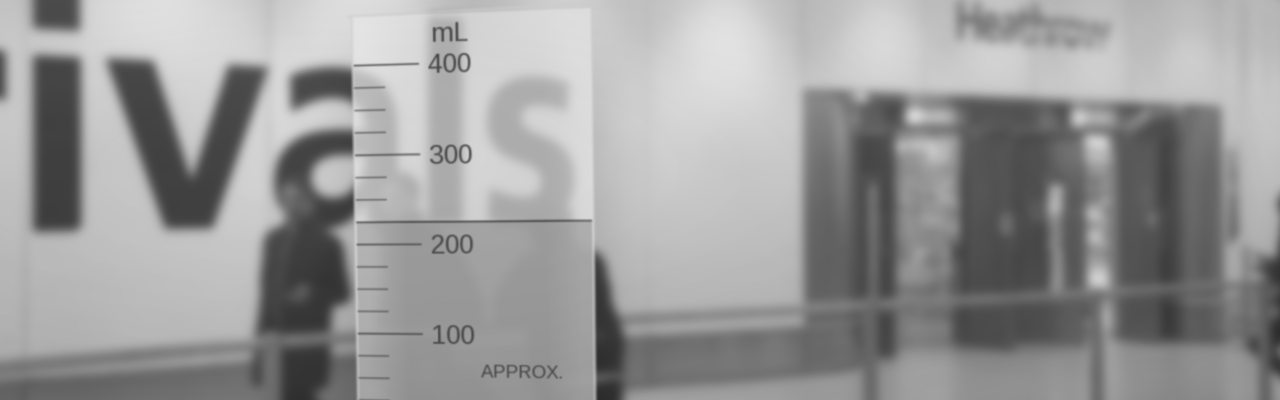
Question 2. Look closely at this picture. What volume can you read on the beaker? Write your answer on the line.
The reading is 225 mL
